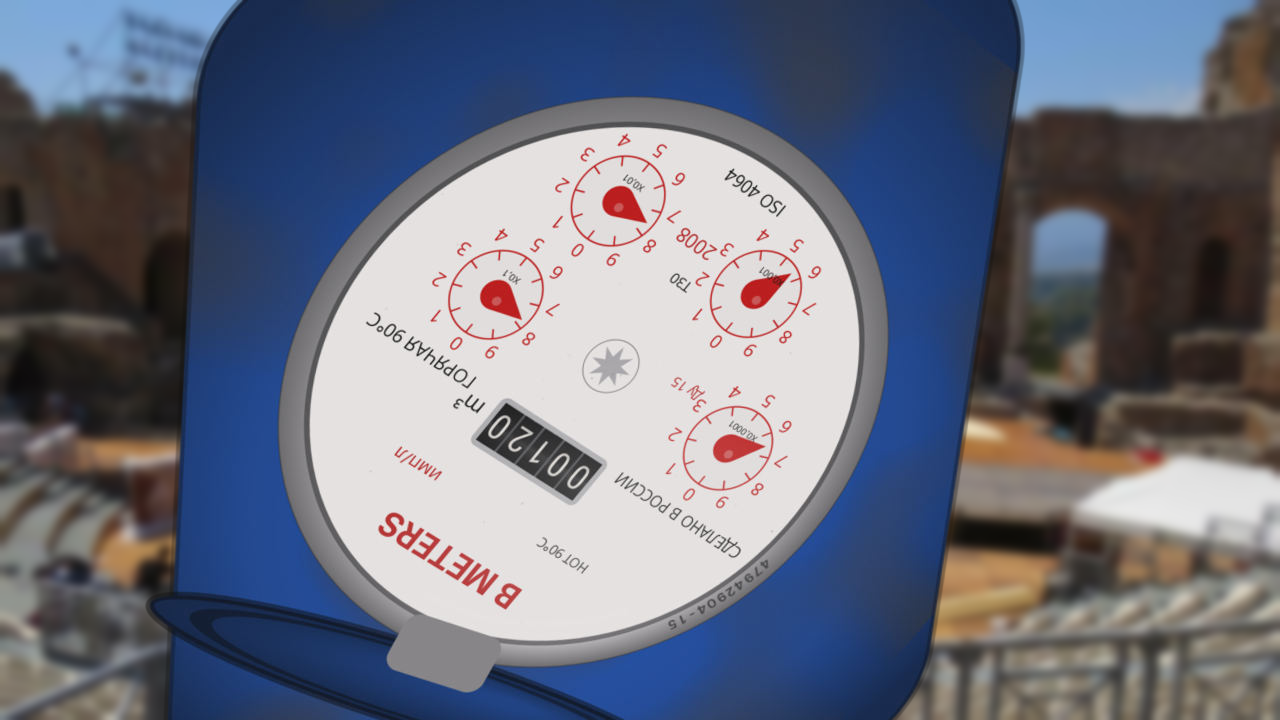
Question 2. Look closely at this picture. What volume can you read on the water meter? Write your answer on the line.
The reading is 120.7756 m³
